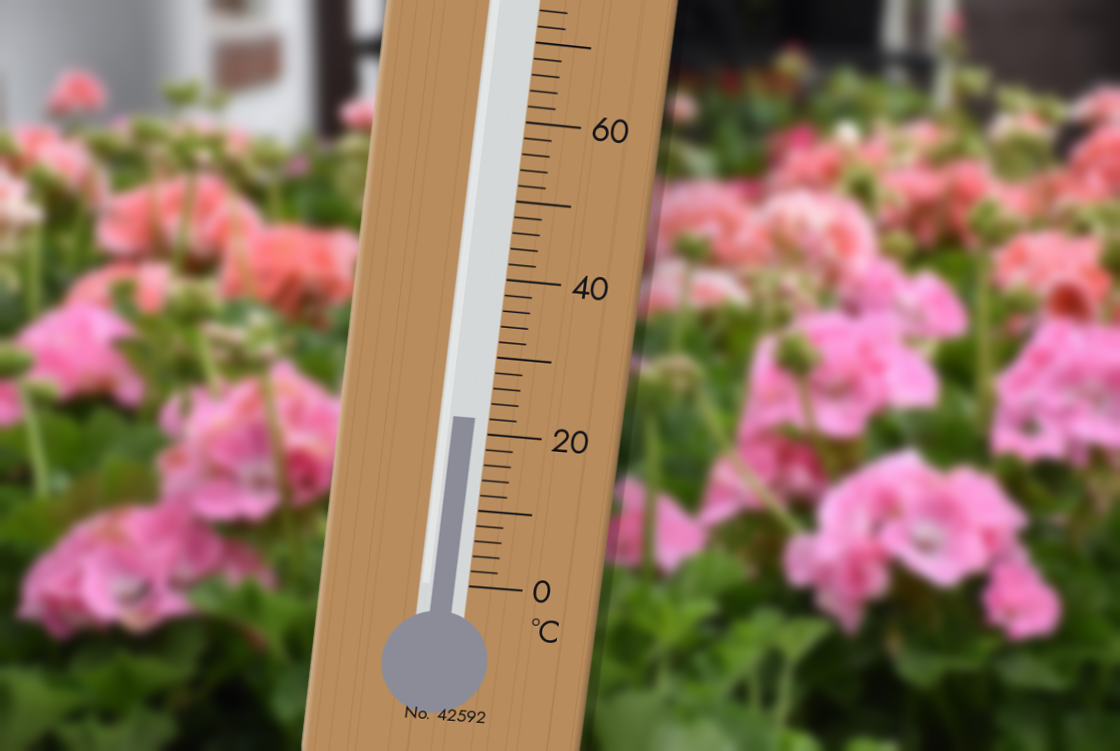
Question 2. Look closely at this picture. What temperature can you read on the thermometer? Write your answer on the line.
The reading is 22 °C
